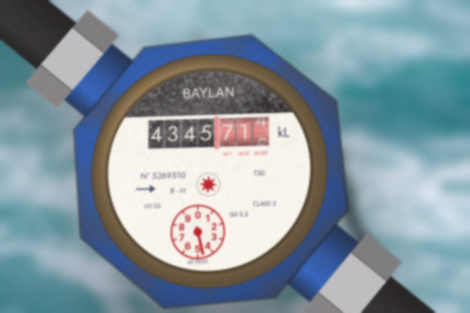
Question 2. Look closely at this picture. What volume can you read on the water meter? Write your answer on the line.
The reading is 4345.7144 kL
